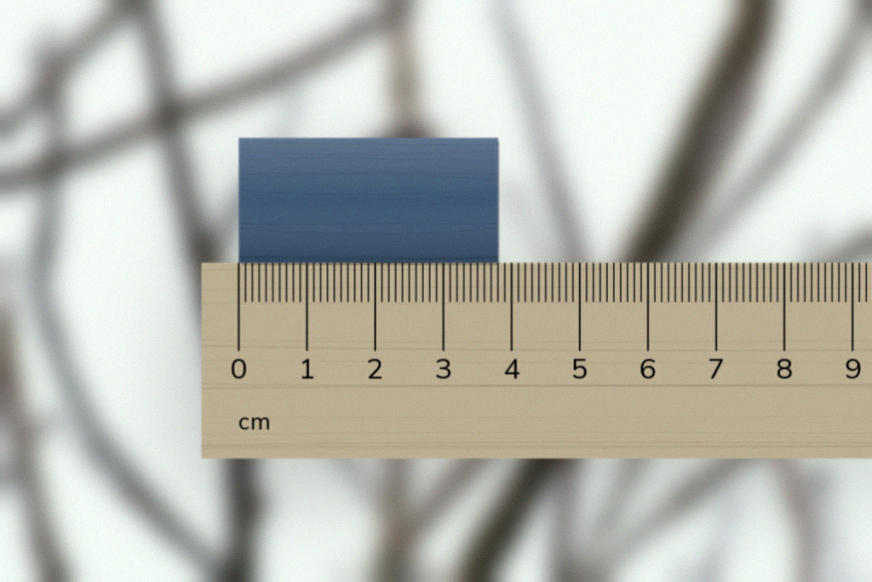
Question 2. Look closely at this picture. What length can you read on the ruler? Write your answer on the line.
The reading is 3.8 cm
